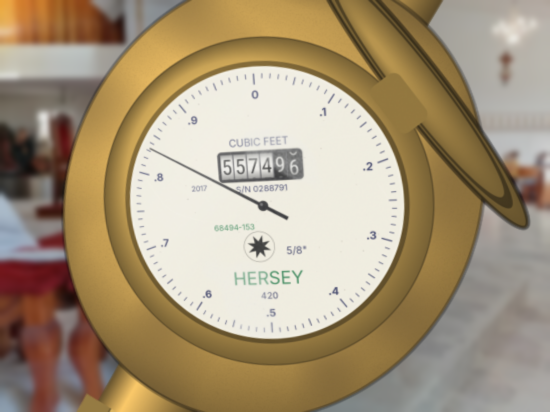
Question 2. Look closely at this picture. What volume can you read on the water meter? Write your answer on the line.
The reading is 557495.83 ft³
